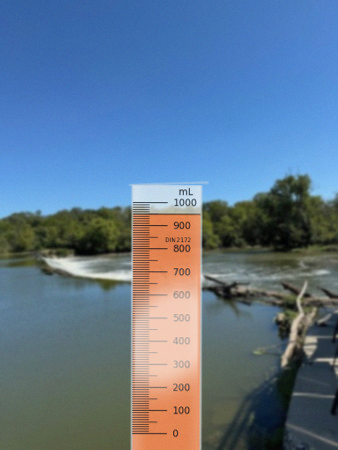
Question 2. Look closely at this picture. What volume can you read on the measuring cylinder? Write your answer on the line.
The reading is 950 mL
